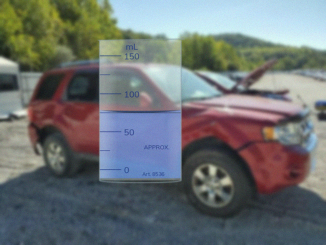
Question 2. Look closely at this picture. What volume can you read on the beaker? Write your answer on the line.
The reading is 75 mL
